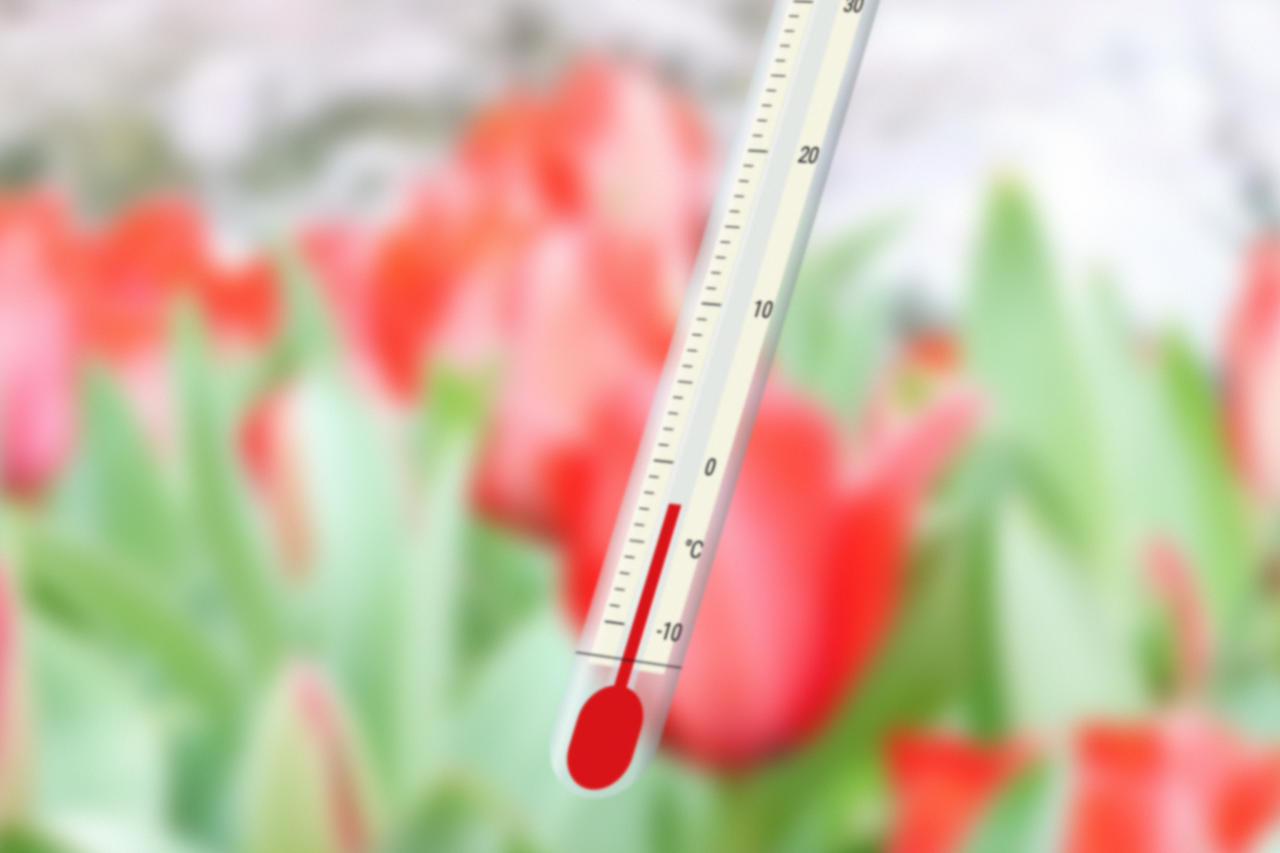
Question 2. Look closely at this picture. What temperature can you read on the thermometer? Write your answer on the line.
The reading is -2.5 °C
